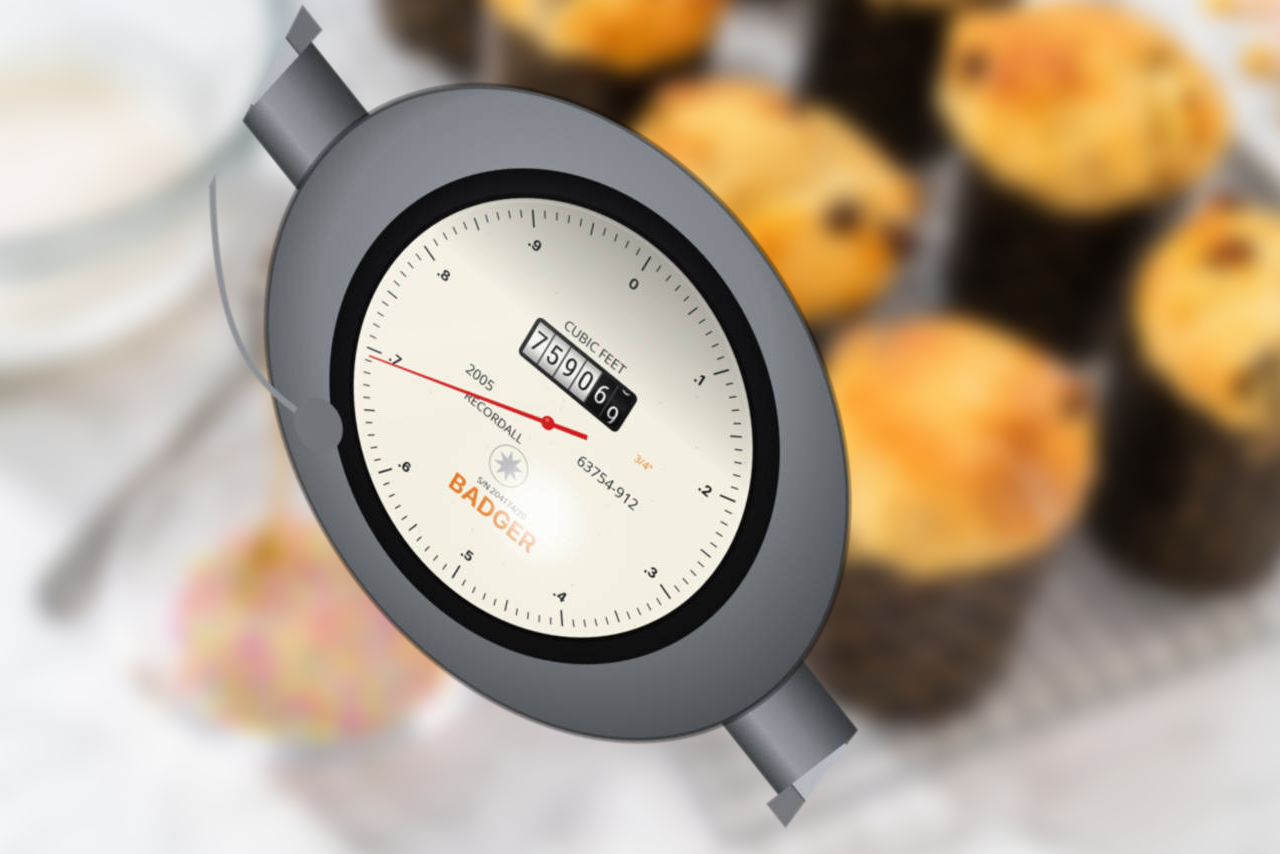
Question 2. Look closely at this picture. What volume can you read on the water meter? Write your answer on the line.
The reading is 759068.69 ft³
